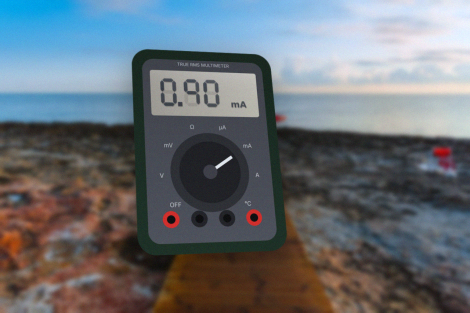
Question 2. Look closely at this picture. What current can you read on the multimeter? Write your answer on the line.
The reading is 0.90 mA
